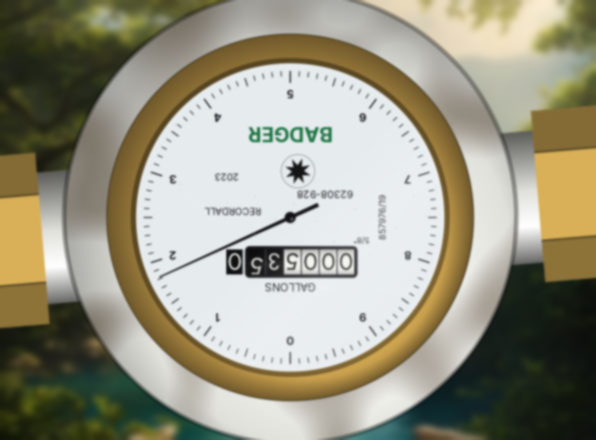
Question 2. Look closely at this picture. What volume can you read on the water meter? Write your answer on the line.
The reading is 5351.8 gal
